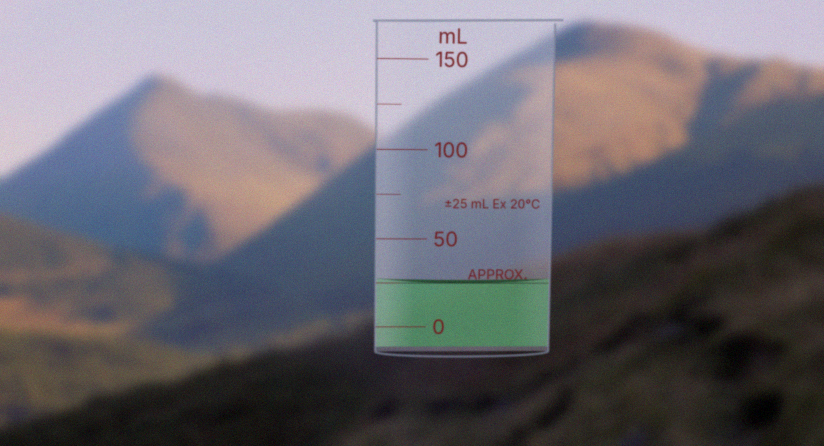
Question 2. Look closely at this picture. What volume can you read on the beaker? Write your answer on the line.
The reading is 25 mL
